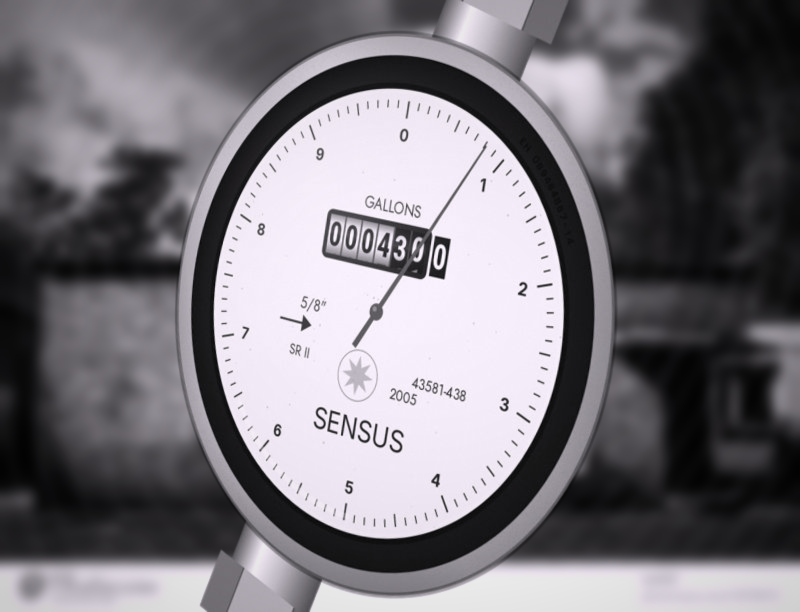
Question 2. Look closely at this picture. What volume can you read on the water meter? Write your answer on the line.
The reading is 4300.8 gal
